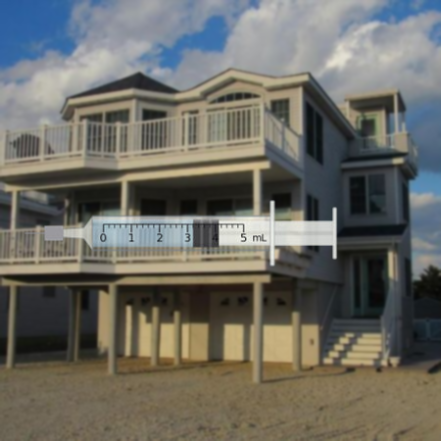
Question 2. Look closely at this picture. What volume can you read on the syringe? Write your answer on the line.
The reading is 3.2 mL
